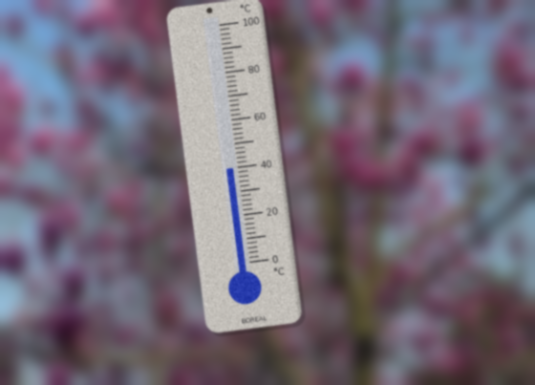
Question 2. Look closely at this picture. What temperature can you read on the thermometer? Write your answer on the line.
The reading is 40 °C
